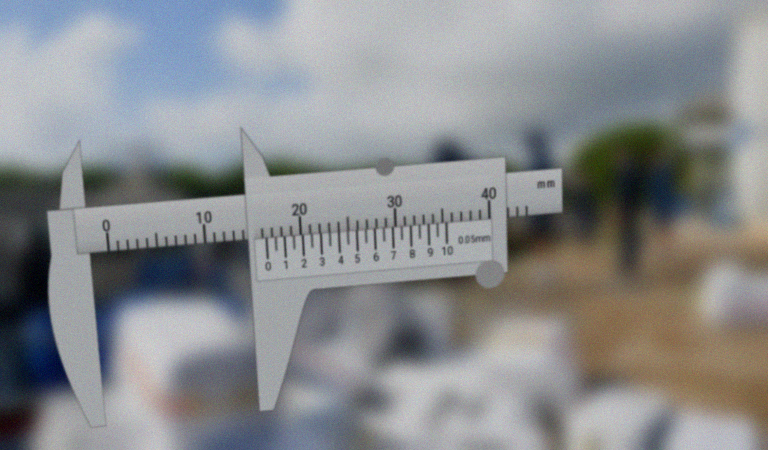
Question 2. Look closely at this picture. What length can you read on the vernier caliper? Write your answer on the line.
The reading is 16.4 mm
